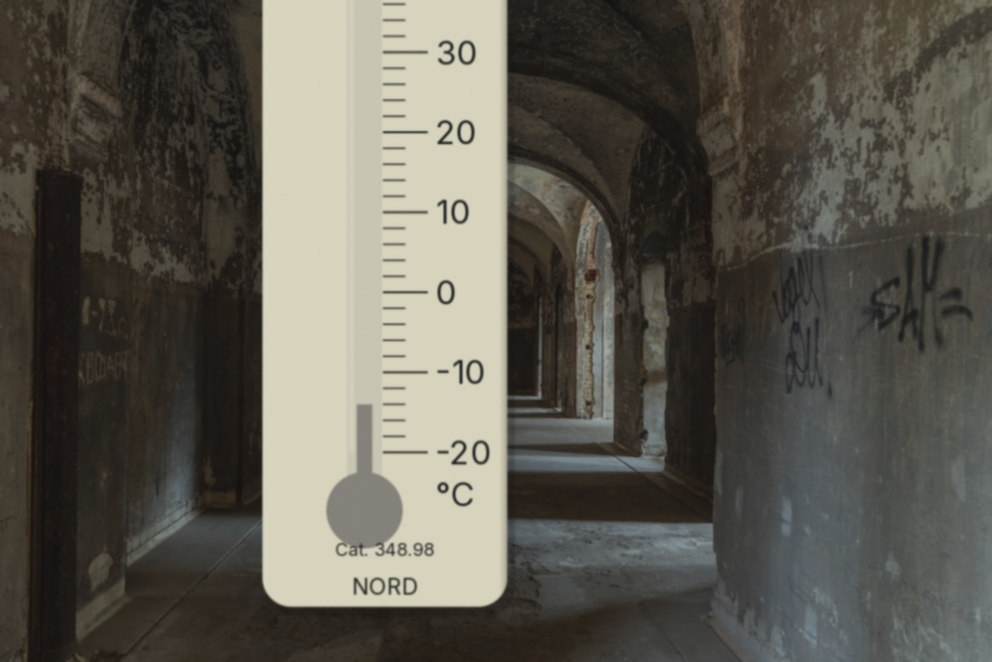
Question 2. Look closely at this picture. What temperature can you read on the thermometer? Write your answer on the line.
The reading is -14 °C
